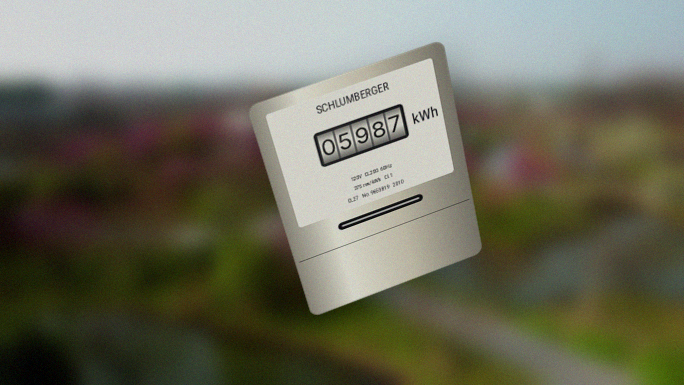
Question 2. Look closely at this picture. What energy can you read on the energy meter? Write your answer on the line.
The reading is 5987 kWh
